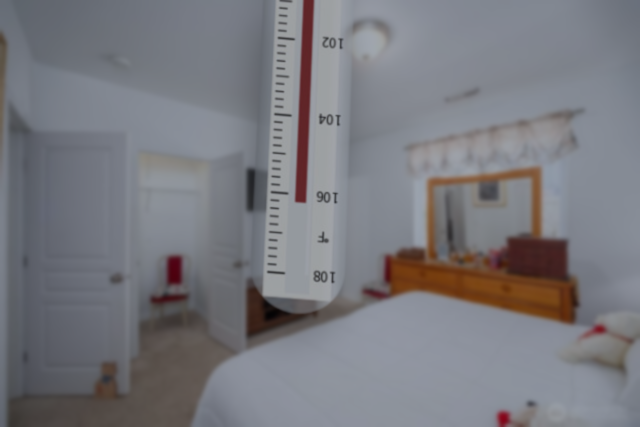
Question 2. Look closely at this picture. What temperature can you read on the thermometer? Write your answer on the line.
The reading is 106.2 °F
